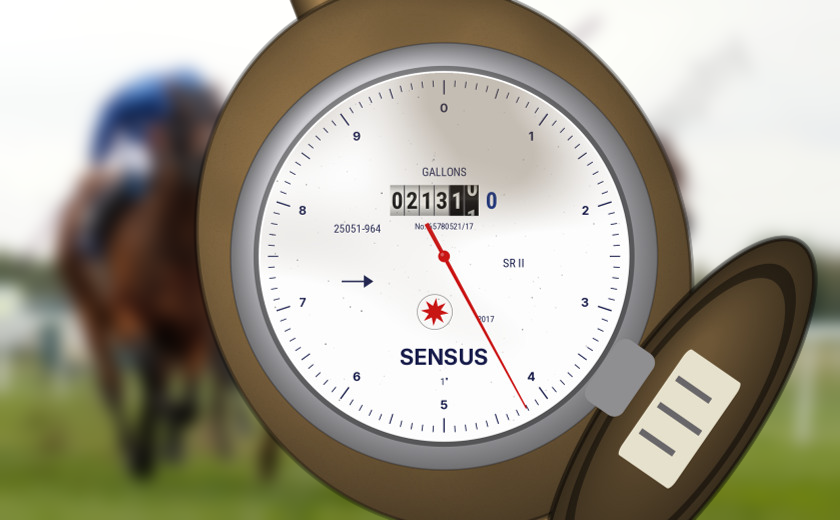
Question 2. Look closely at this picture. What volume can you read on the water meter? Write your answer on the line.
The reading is 213104.2 gal
